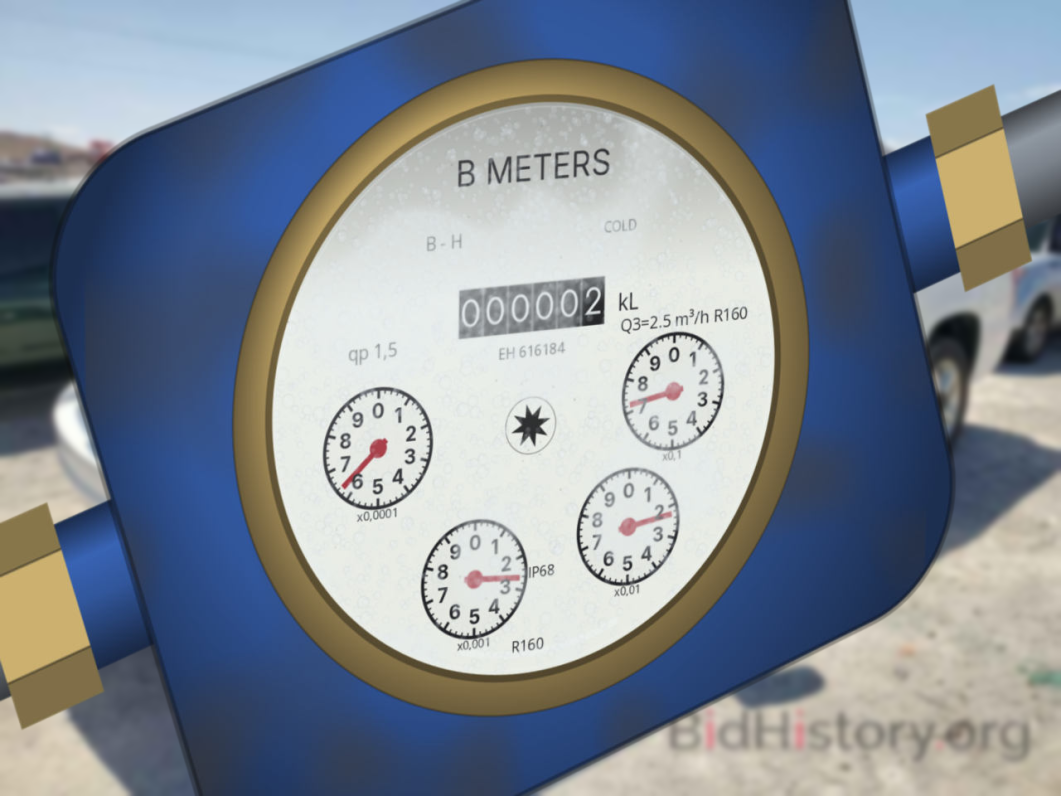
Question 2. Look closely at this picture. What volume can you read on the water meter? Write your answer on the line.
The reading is 2.7226 kL
